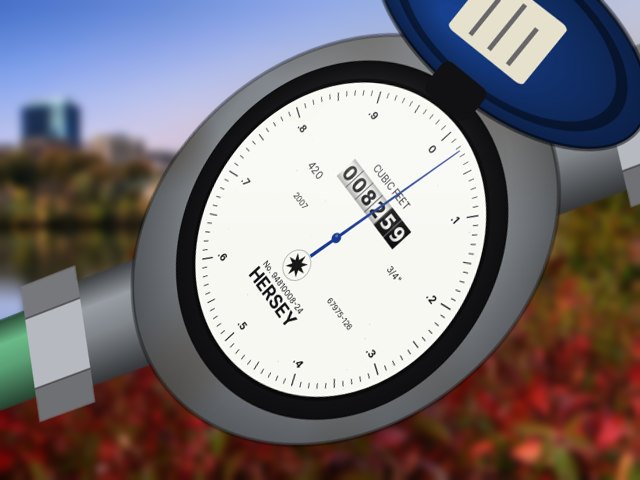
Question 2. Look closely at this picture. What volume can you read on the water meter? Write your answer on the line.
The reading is 8259.02 ft³
